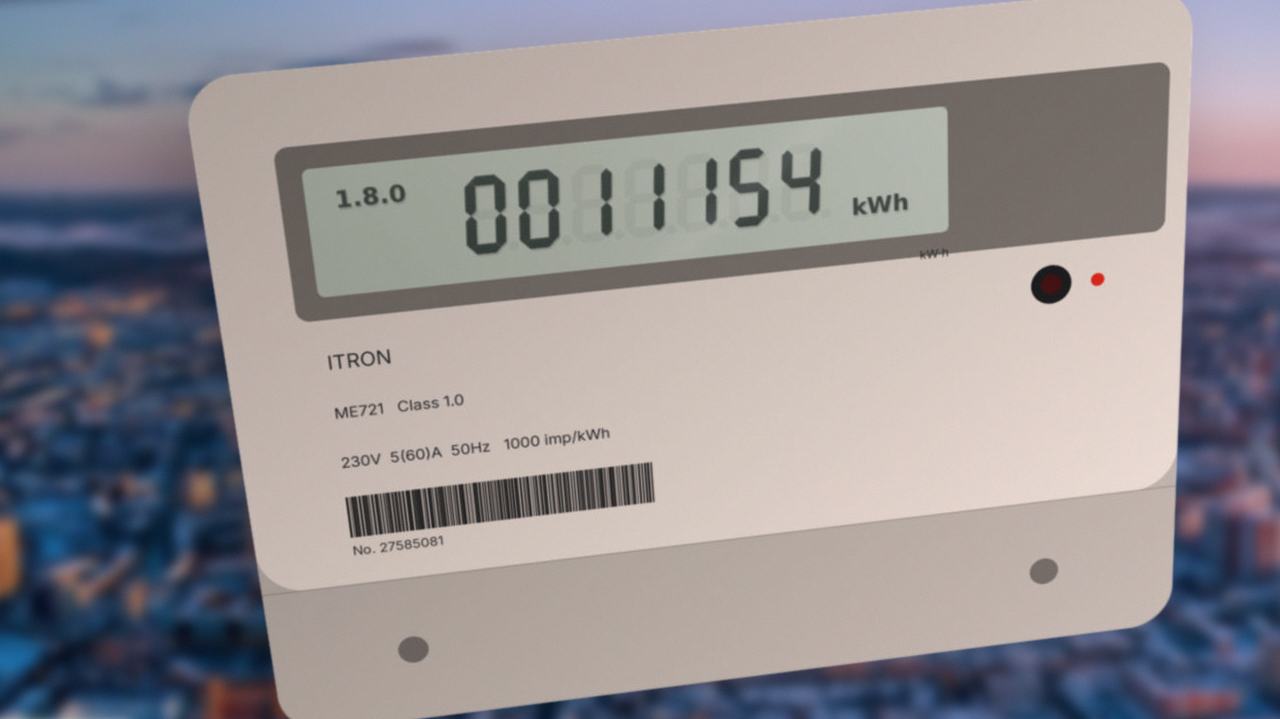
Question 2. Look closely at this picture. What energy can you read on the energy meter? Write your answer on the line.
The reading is 11154 kWh
